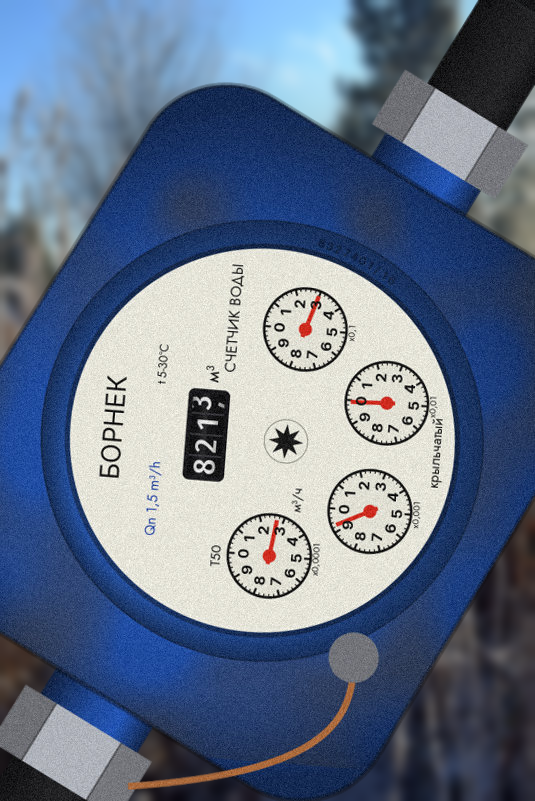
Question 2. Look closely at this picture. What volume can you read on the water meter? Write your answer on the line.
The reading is 8213.2992 m³
